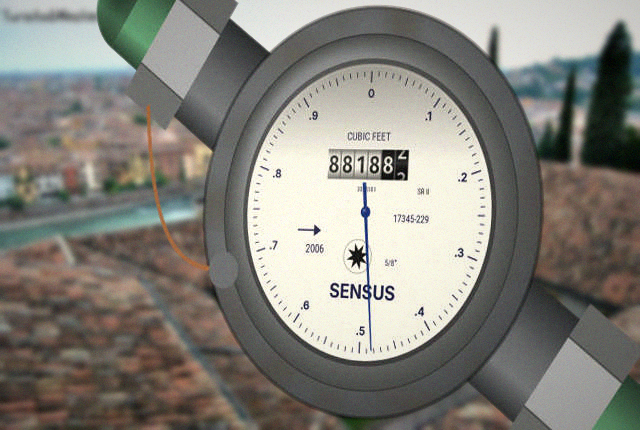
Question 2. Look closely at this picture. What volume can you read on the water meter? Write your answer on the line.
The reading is 881882.48 ft³
